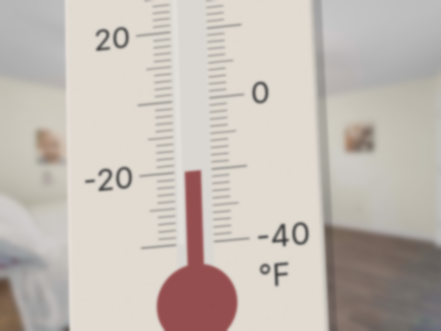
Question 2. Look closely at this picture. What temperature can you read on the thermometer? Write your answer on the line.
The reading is -20 °F
